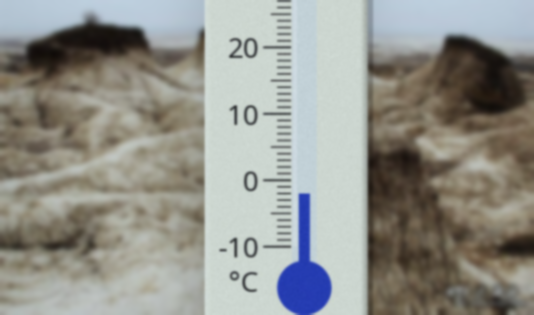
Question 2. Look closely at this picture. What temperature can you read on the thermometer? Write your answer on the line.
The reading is -2 °C
